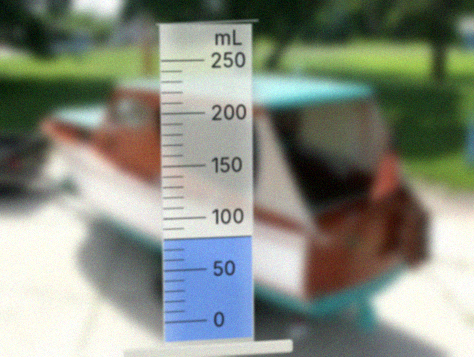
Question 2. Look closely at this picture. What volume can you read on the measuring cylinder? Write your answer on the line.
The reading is 80 mL
